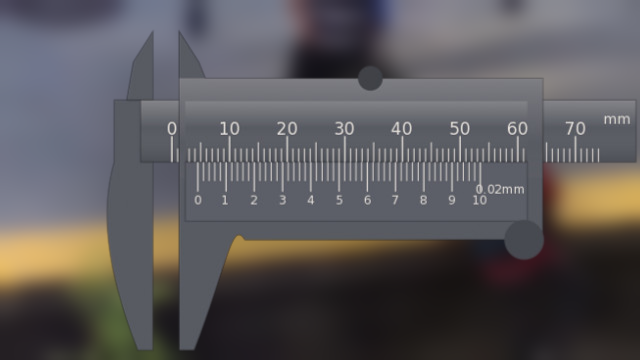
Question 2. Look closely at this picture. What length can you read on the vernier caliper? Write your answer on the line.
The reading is 4.5 mm
